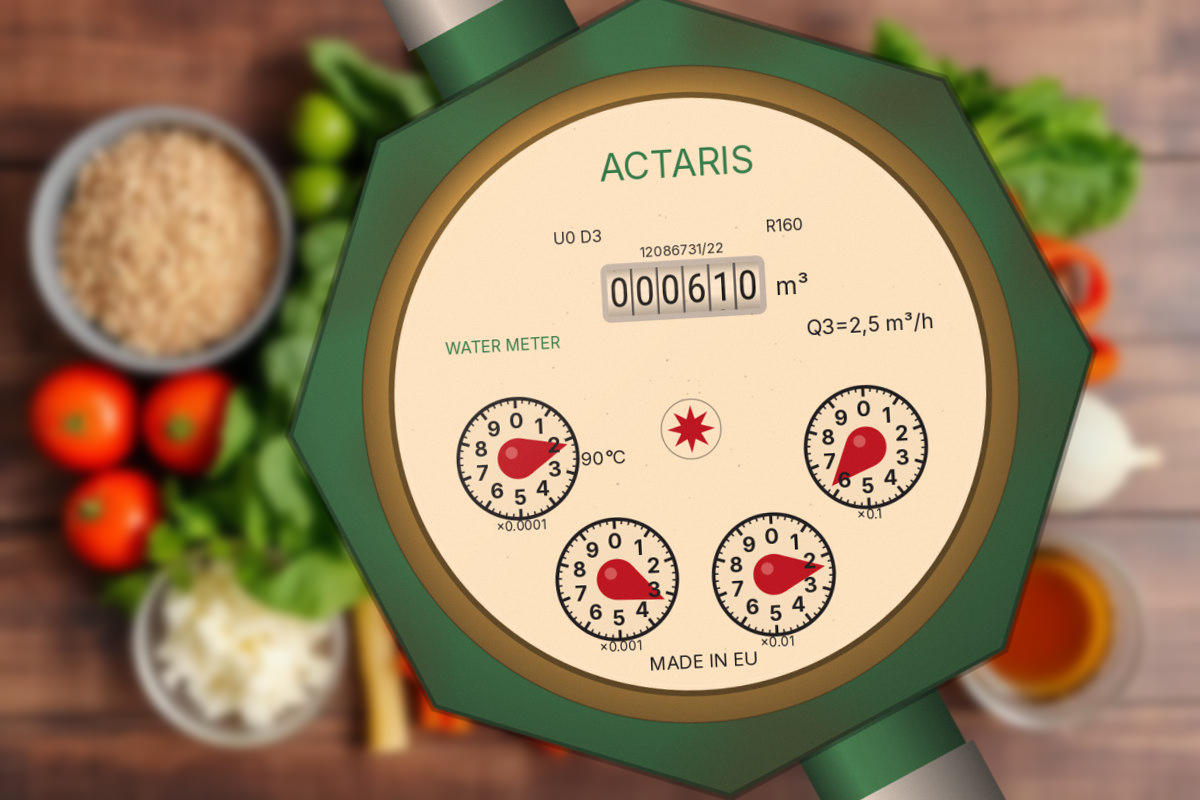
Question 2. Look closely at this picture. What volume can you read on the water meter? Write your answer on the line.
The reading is 610.6232 m³
